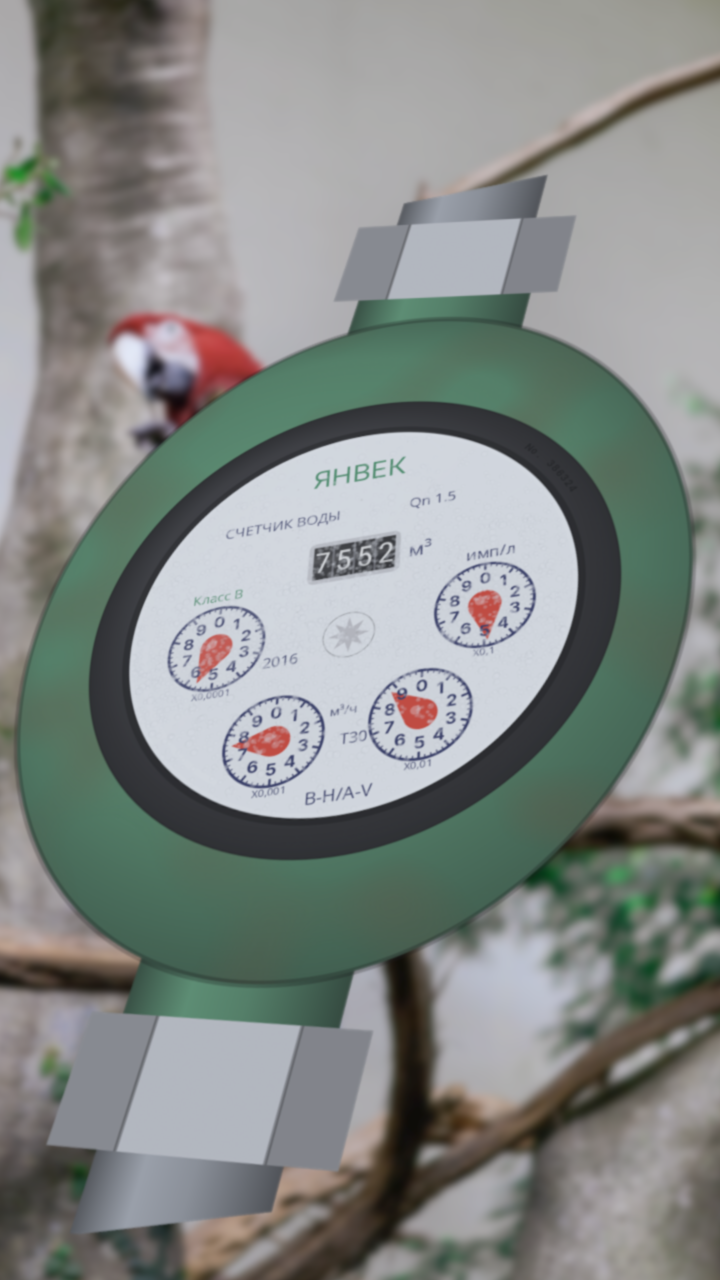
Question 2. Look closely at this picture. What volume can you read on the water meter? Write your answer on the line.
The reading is 7552.4875 m³
